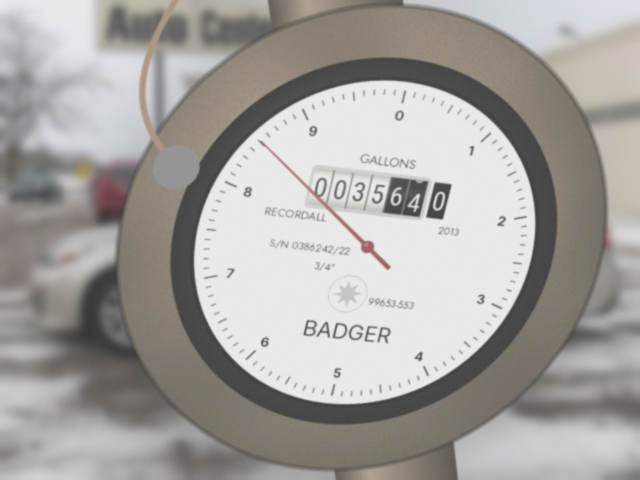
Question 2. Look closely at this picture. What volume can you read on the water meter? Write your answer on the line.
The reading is 35638.5 gal
